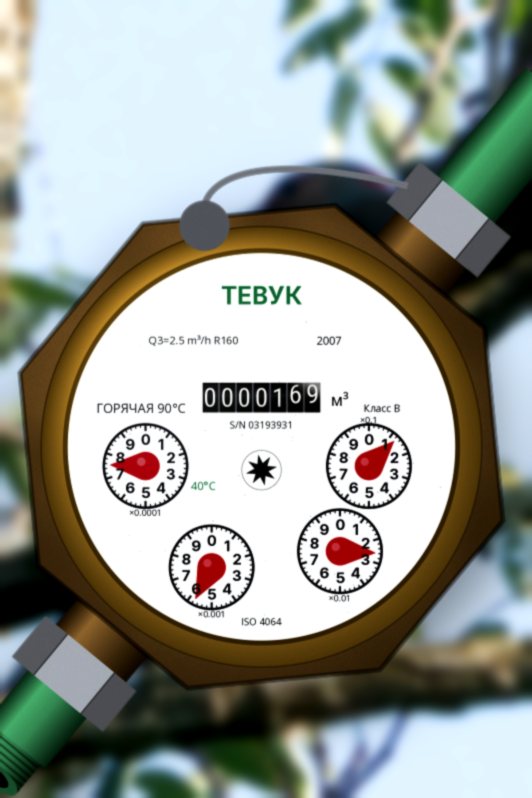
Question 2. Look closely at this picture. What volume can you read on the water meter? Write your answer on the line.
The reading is 169.1257 m³
